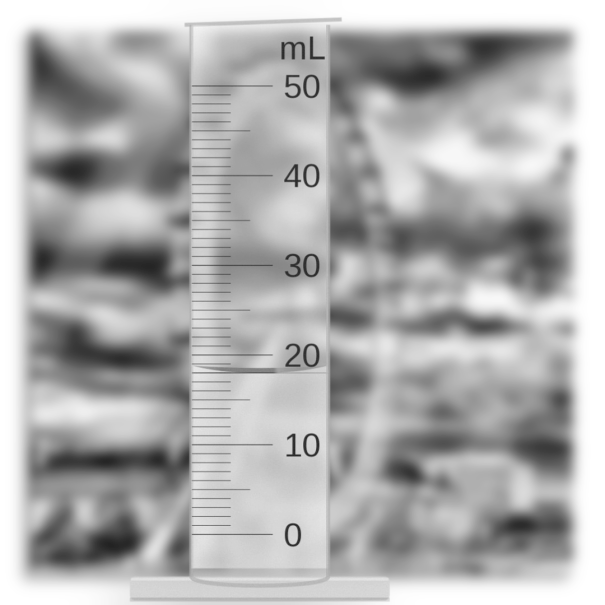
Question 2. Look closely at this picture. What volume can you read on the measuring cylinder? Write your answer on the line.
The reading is 18 mL
